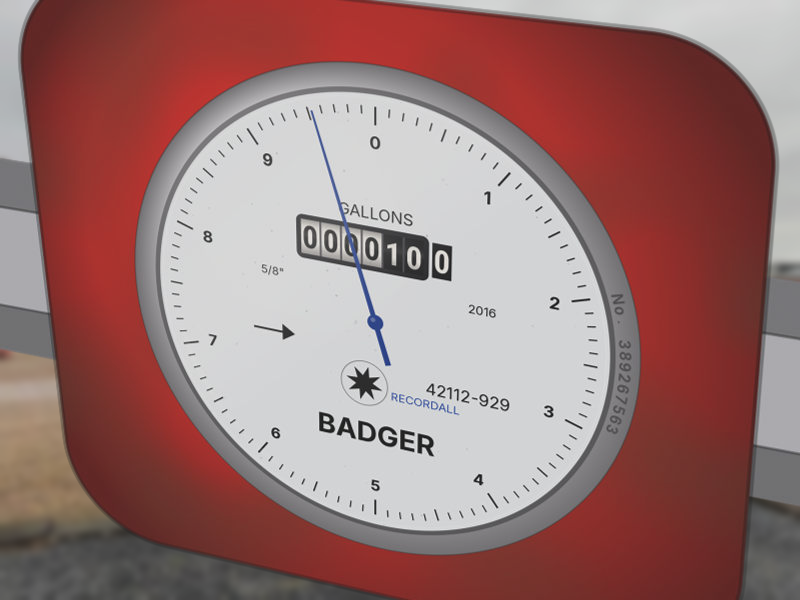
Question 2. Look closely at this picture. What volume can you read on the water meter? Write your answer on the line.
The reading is 99.5 gal
